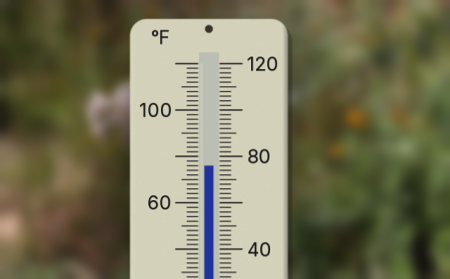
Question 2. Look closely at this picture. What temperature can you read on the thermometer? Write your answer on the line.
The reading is 76 °F
